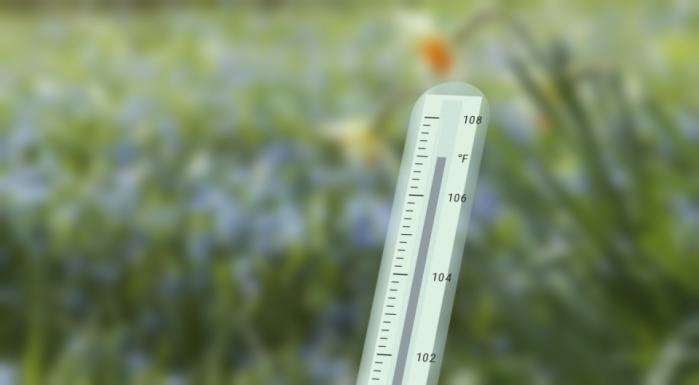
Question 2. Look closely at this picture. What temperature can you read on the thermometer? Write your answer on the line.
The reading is 107 °F
